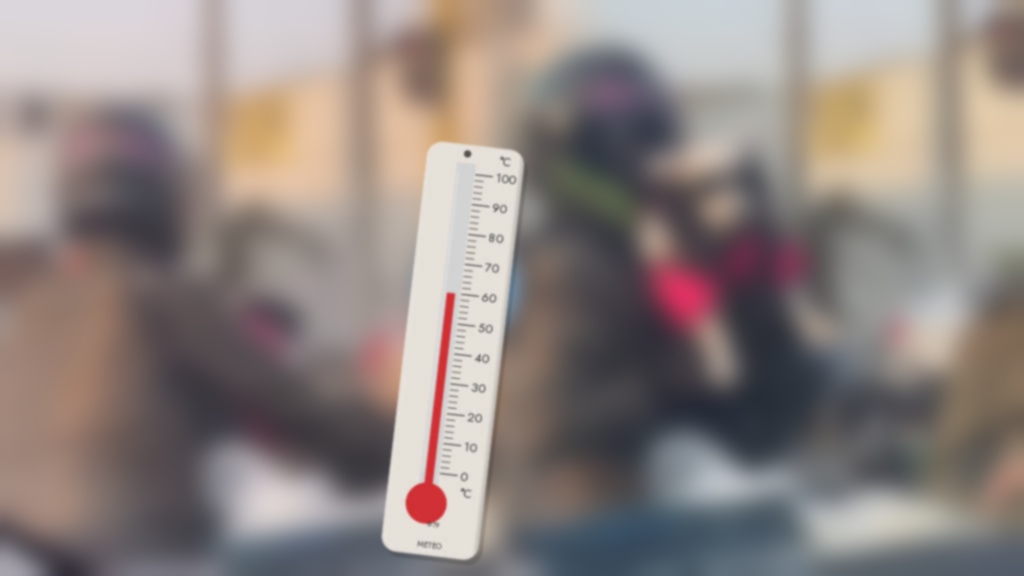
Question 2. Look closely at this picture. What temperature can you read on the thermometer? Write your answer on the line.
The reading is 60 °C
